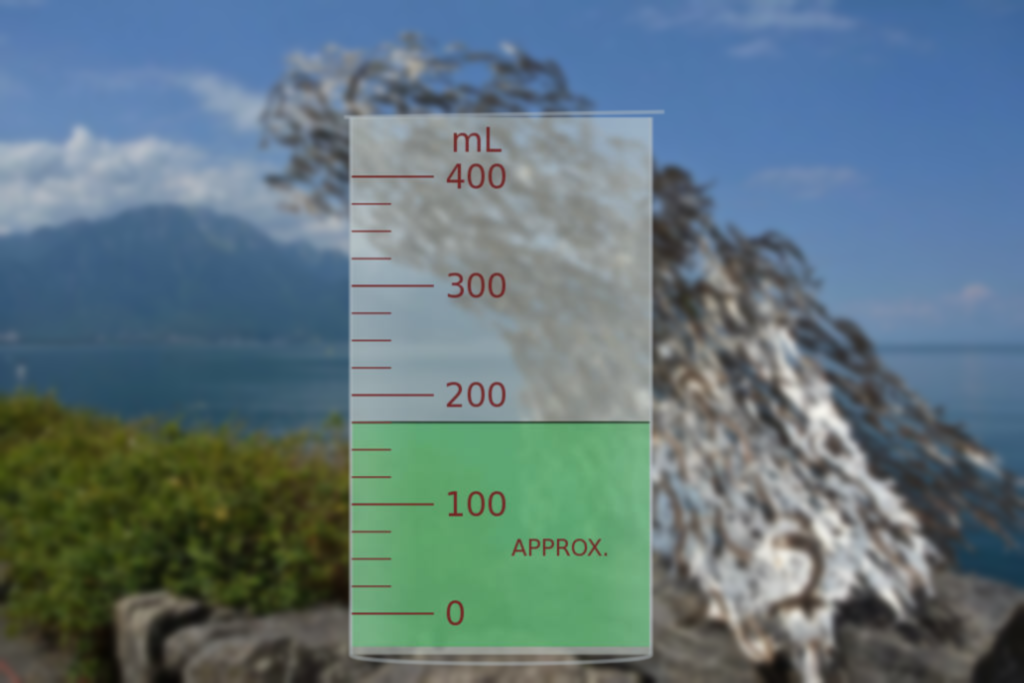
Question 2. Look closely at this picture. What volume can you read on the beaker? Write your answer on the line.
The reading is 175 mL
